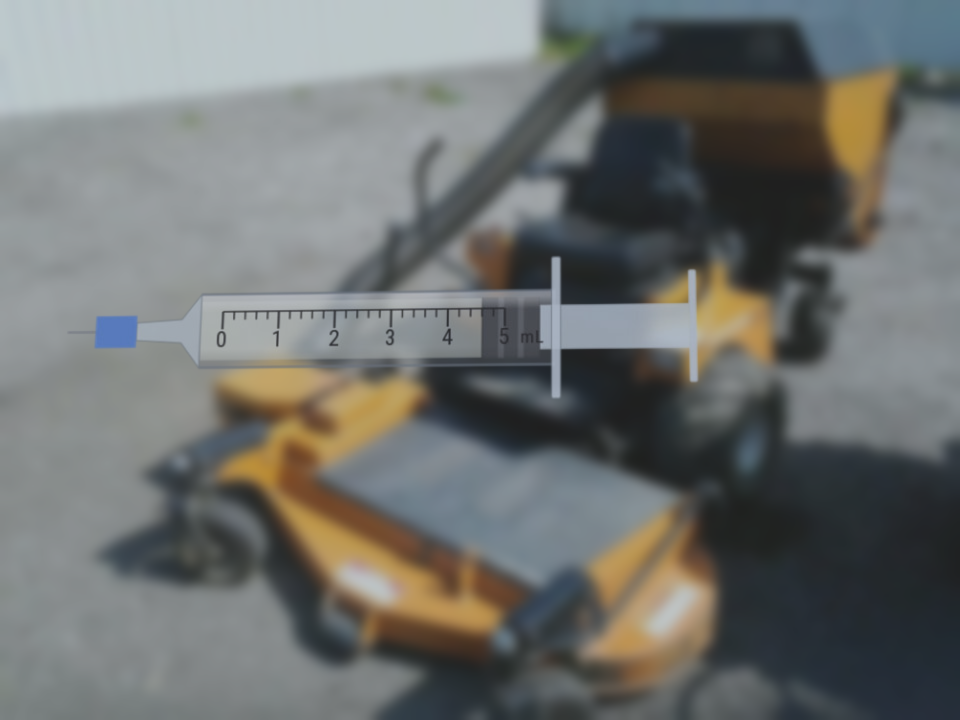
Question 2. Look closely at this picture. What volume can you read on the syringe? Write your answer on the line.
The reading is 4.6 mL
